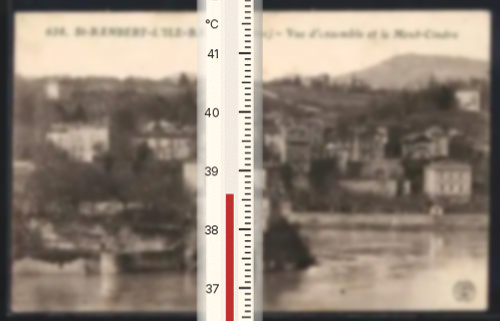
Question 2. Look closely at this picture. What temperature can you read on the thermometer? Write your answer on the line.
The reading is 38.6 °C
